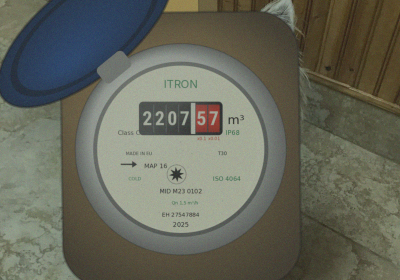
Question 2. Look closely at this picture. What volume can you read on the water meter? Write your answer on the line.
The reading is 2207.57 m³
